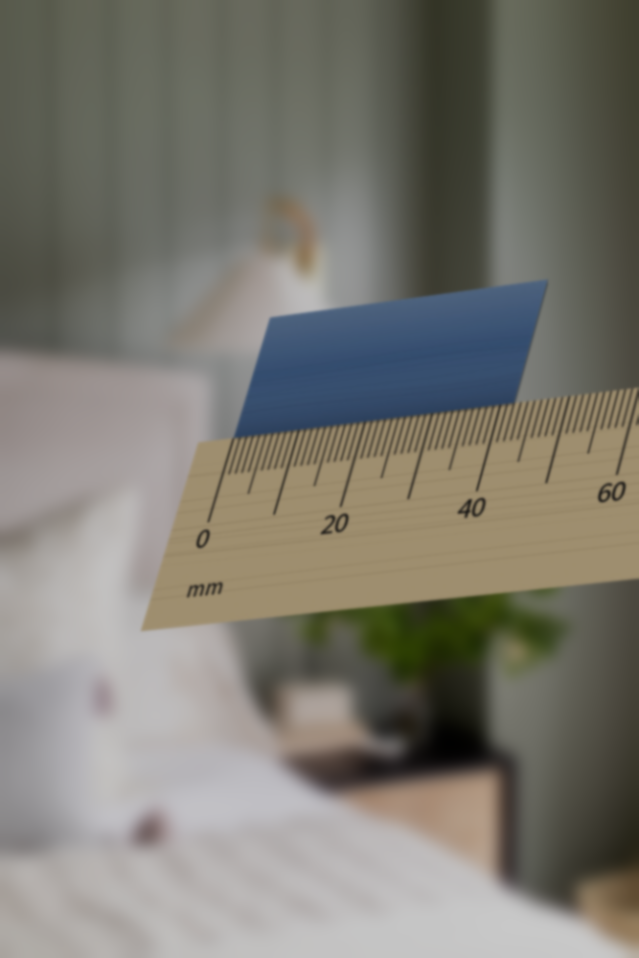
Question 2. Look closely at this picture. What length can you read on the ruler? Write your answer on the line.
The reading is 42 mm
